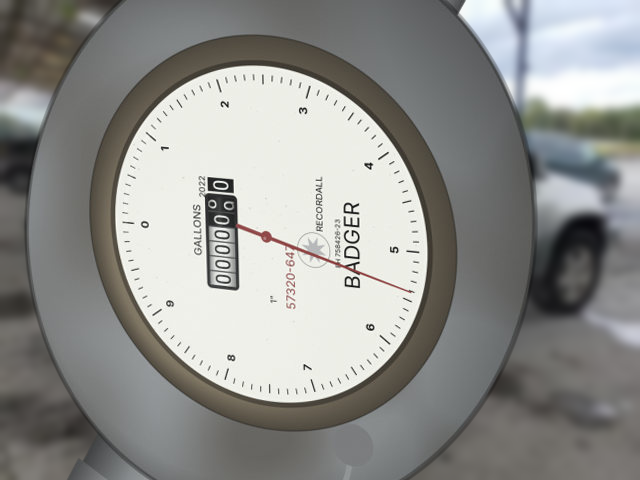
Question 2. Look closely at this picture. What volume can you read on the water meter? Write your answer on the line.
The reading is 85.4 gal
